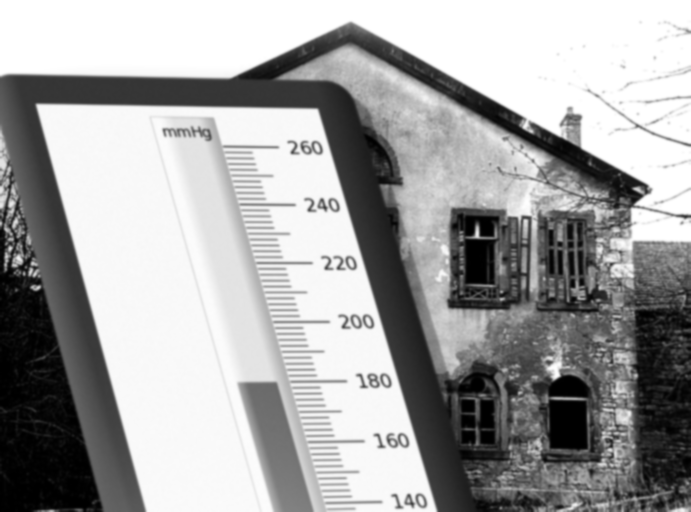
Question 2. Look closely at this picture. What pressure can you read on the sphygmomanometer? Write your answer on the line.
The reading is 180 mmHg
